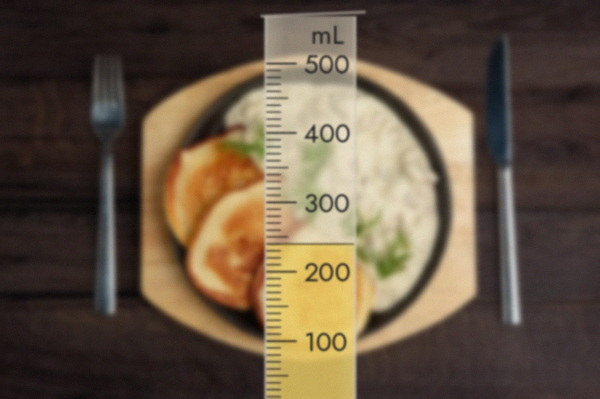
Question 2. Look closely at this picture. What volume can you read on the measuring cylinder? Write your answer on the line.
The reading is 240 mL
